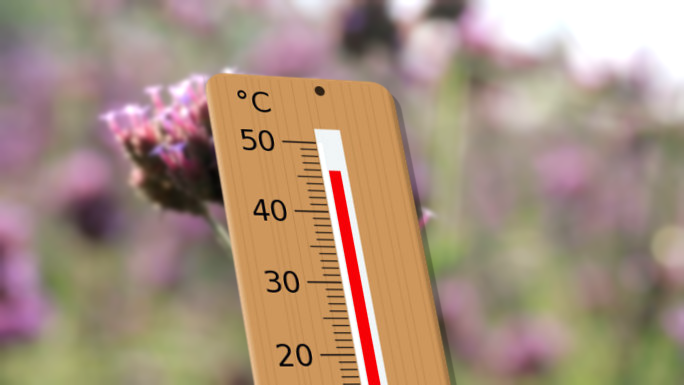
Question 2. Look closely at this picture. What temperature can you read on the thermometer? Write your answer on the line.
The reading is 46 °C
